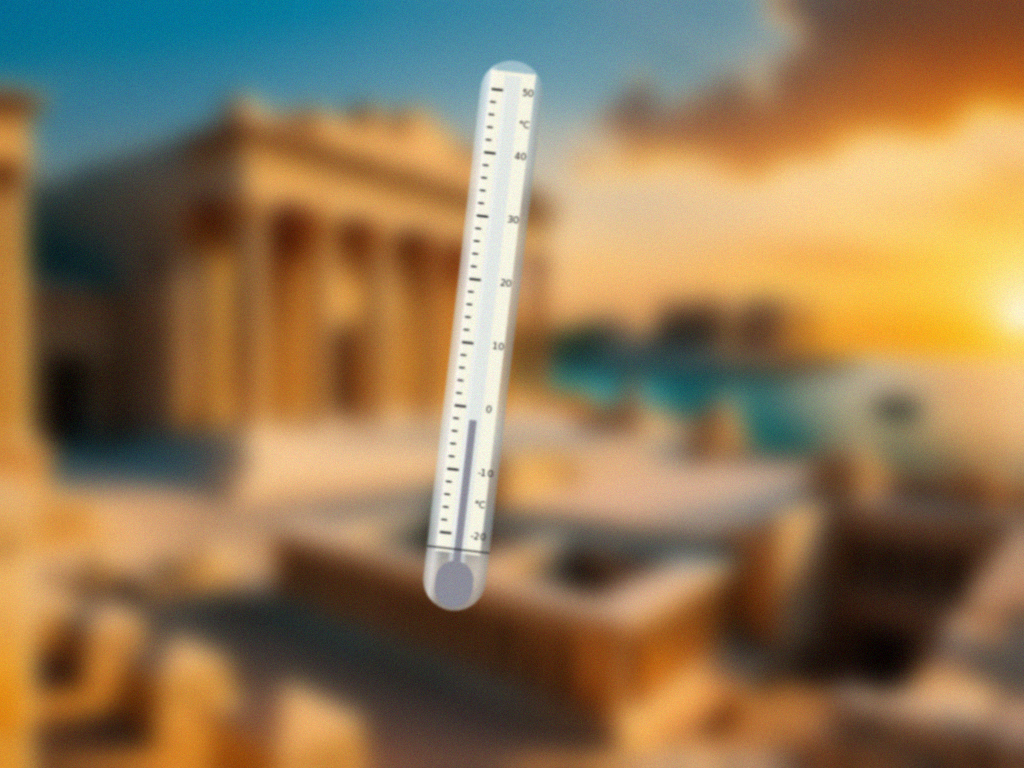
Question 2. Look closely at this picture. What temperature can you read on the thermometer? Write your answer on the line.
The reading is -2 °C
